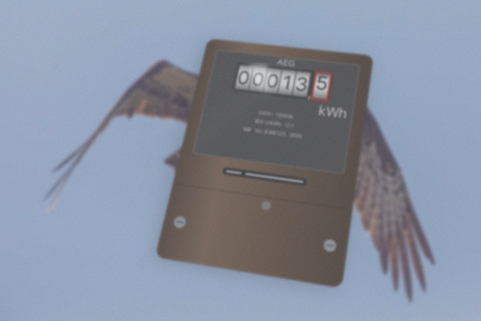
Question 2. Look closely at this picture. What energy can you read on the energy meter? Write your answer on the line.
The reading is 13.5 kWh
